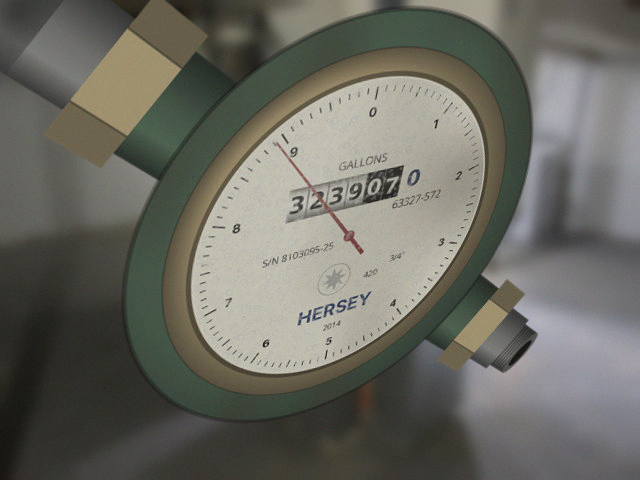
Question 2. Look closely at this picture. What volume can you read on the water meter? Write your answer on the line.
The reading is 3239068.9 gal
